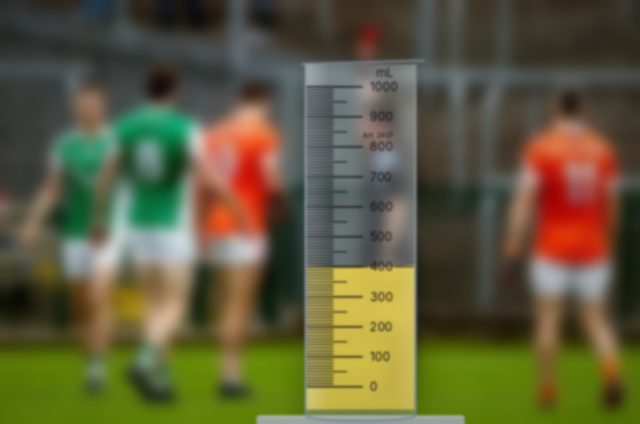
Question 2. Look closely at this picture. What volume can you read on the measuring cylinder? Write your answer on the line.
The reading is 400 mL
